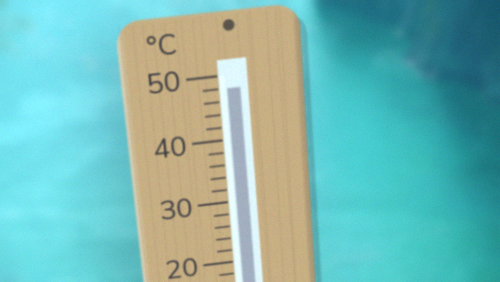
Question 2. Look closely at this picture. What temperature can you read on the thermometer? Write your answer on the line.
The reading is 48 °C
